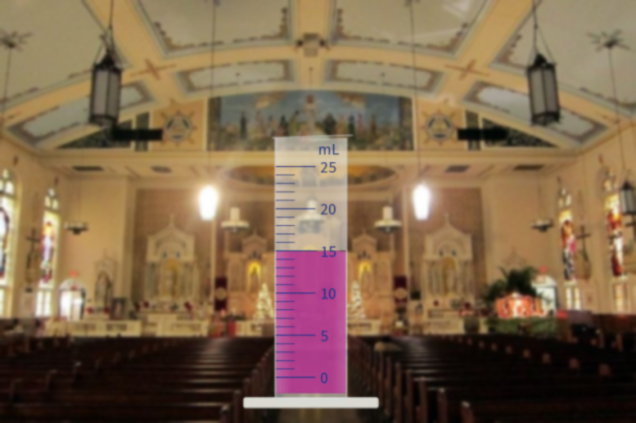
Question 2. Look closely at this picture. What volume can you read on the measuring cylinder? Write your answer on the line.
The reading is 15 mL
